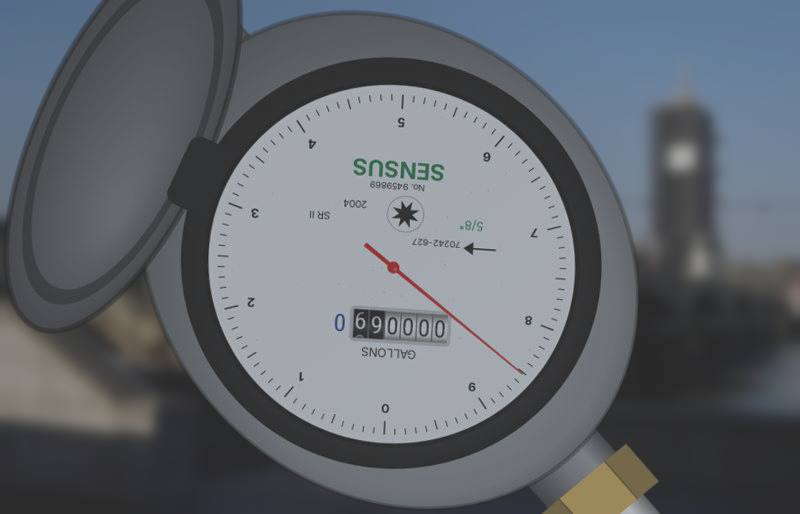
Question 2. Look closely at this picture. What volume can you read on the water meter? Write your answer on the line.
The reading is 688.5 gal
